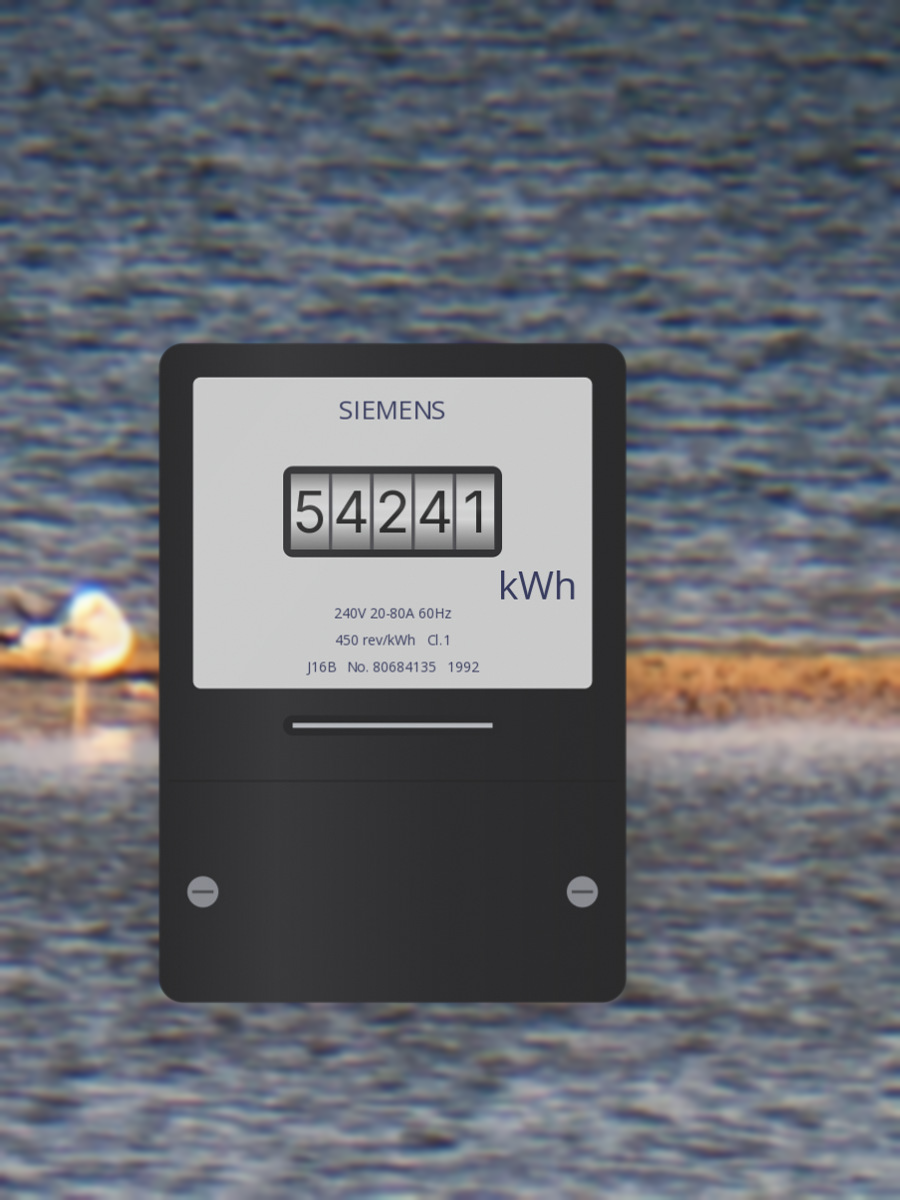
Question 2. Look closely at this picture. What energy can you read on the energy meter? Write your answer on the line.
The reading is 54241 kWh
